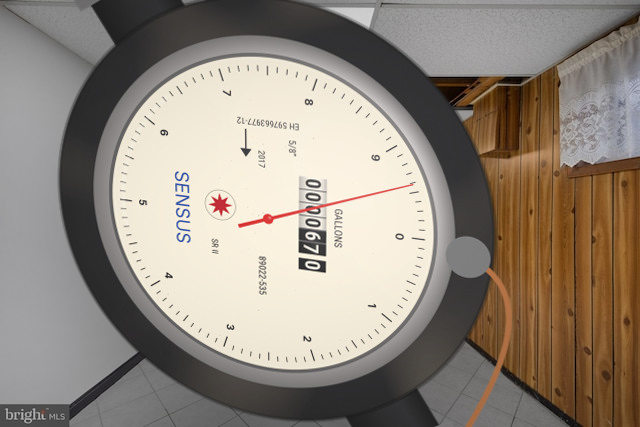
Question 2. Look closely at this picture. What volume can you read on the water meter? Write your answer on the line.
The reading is 669.4 gal
